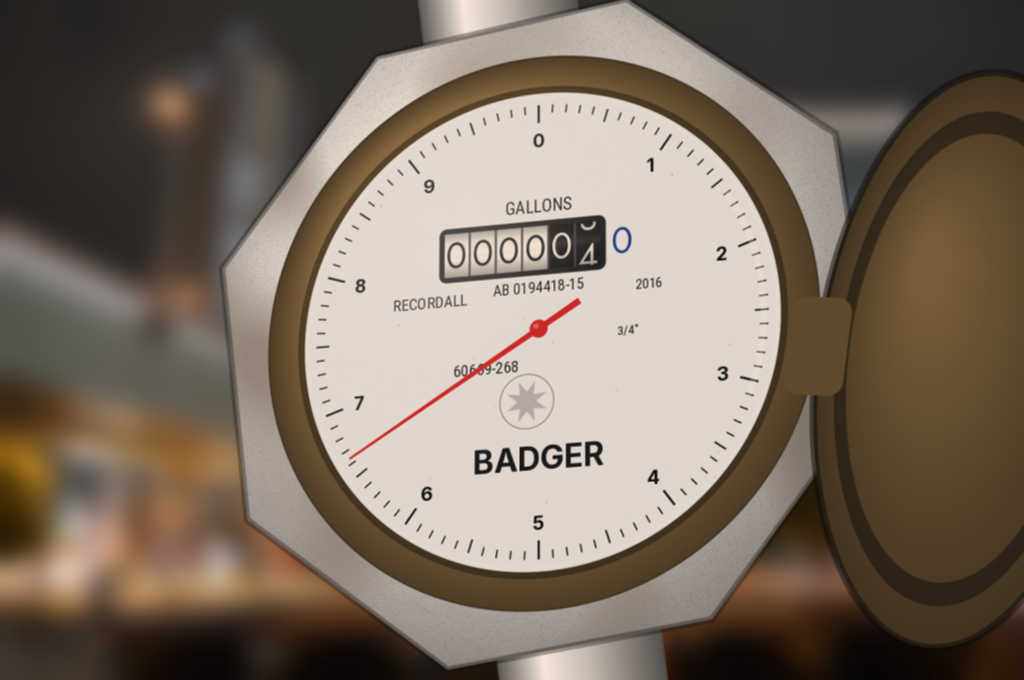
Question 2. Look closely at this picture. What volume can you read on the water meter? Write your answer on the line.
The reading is 36.6 gal
